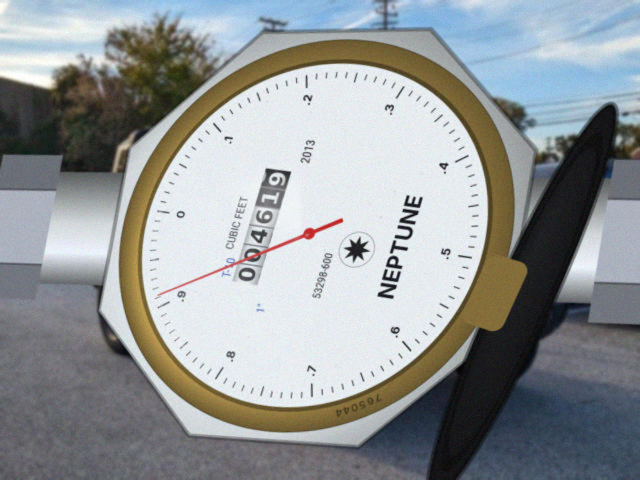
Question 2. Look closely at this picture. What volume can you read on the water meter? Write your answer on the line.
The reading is 4618.91 ft³
